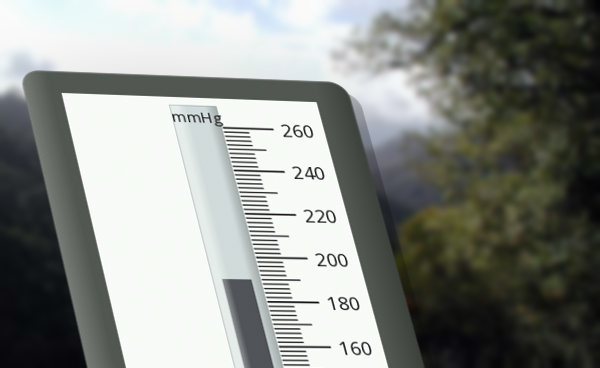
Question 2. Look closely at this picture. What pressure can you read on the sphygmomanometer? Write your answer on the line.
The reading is 190 mmHg
